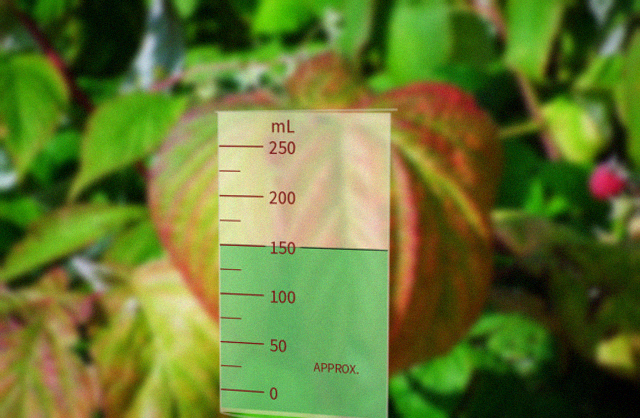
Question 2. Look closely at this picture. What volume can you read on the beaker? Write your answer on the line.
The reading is 150 mL
